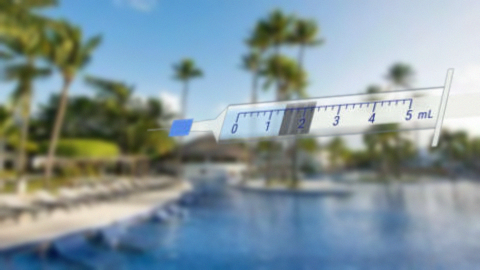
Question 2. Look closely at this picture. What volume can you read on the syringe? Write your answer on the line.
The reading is 1.4 mL
